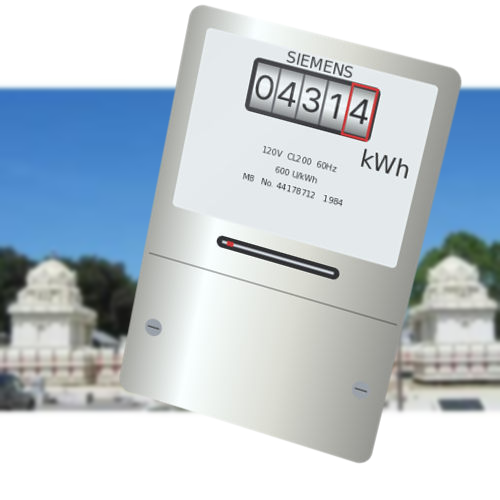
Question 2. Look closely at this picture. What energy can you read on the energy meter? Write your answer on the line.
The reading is 431.4 kWh
